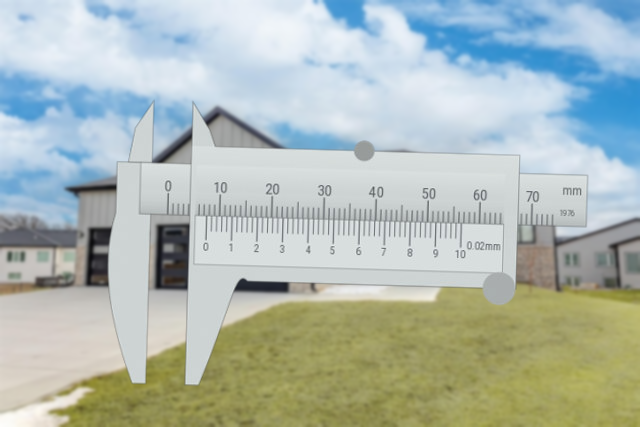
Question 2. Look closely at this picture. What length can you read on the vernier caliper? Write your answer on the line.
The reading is 7.5 mm
